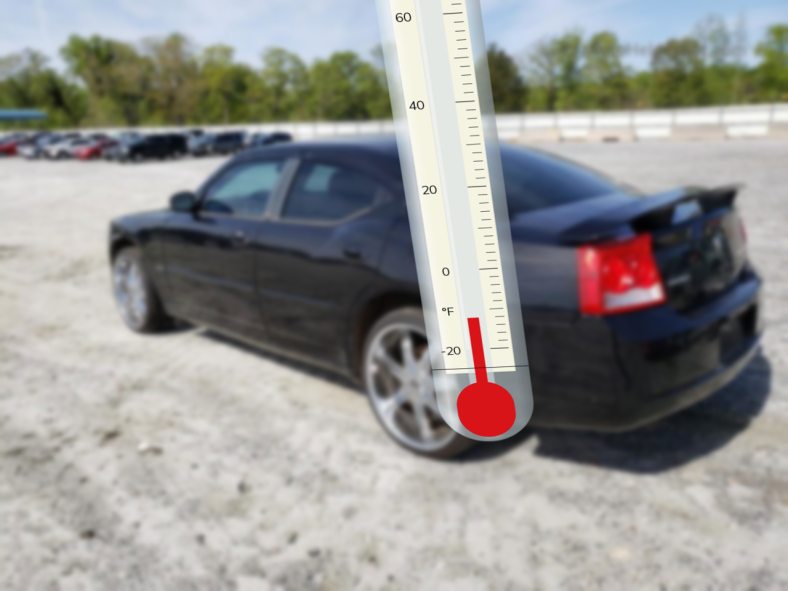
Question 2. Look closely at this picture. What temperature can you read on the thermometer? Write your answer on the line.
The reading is -12 °F
